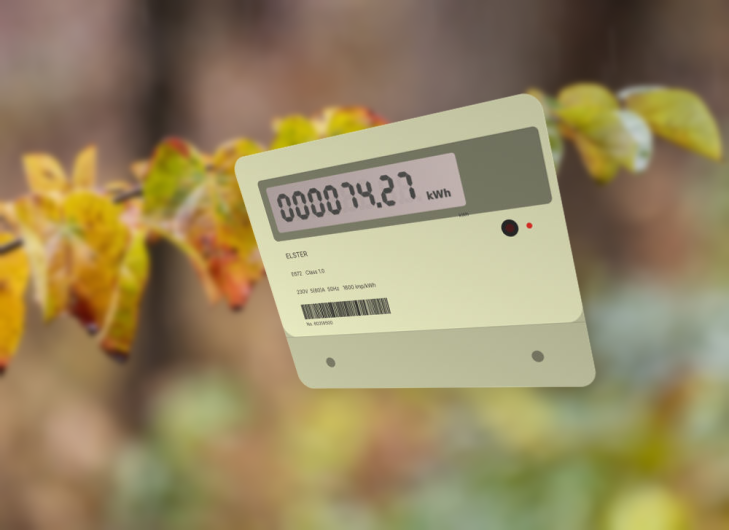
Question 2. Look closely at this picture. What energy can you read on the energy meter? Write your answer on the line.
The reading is 74.27 kWh
